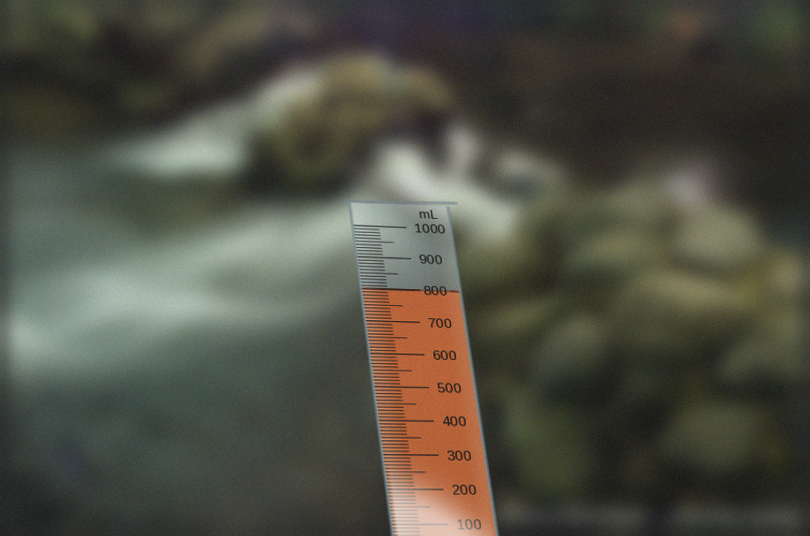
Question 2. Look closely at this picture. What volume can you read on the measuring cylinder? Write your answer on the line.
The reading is 800 mL
